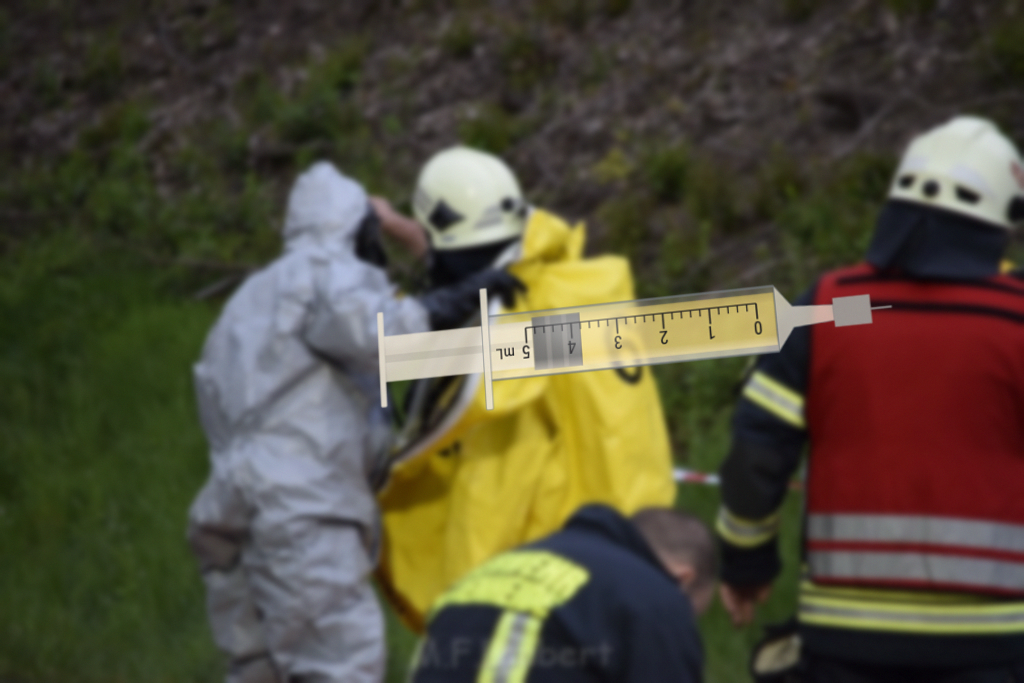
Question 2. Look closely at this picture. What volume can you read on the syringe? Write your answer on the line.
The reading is 3.8 mL
